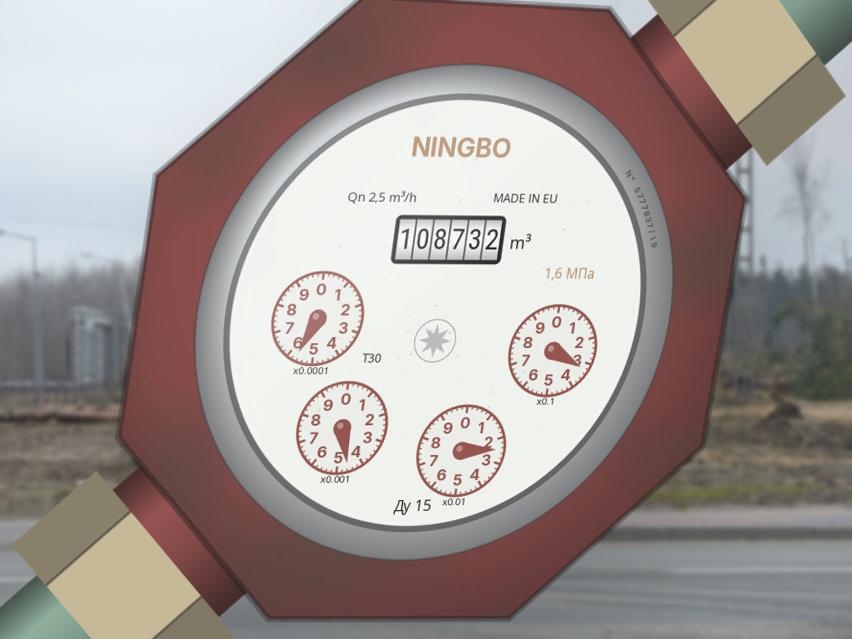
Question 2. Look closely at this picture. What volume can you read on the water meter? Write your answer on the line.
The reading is 108732.3245 m³
